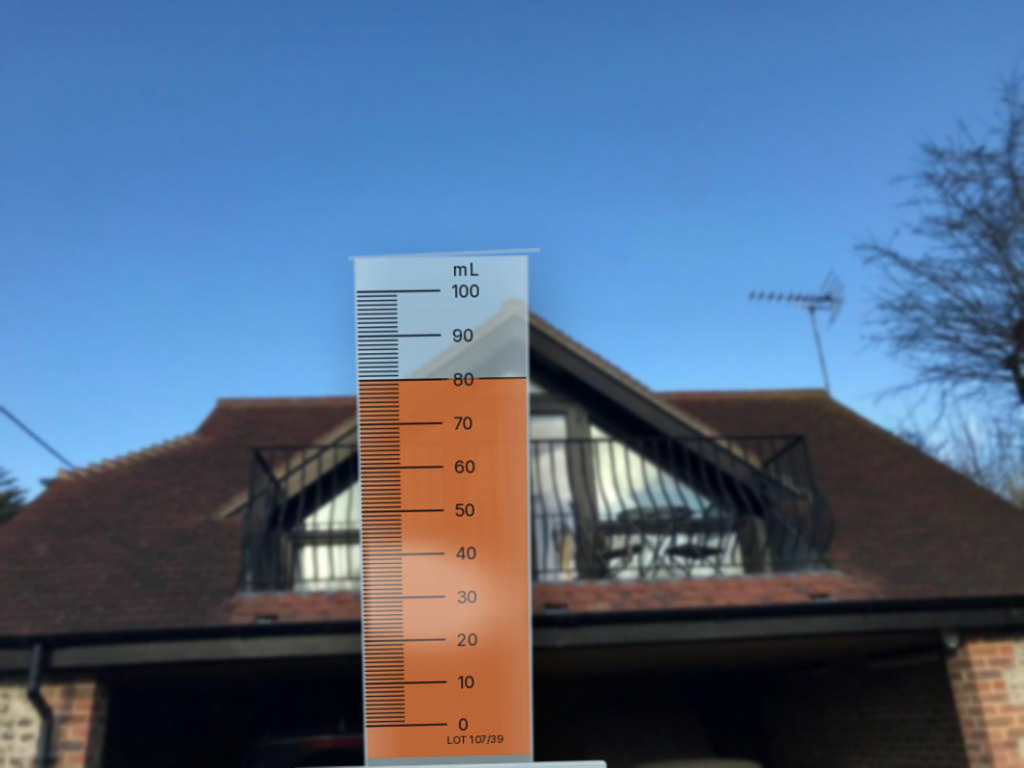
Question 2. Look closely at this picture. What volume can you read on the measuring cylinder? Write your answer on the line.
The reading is 80 mL
